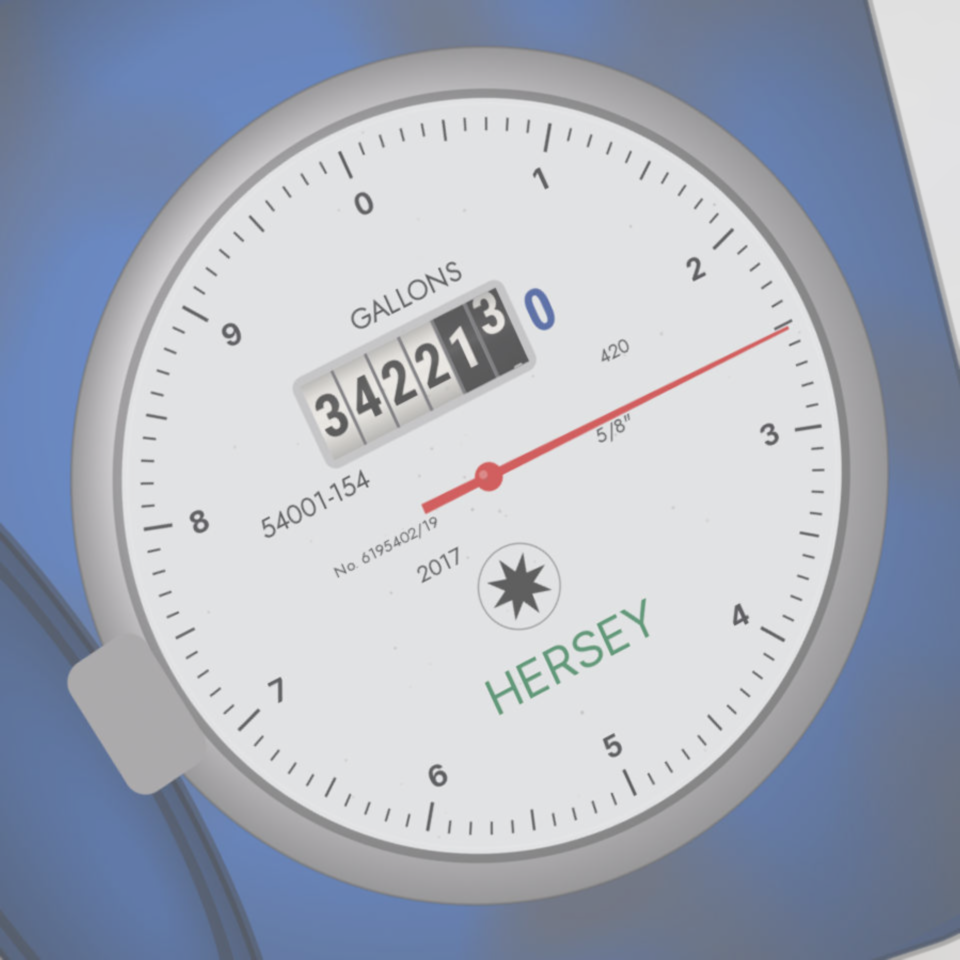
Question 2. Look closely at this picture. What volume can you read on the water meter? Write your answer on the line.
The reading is 3422132.5 gal
